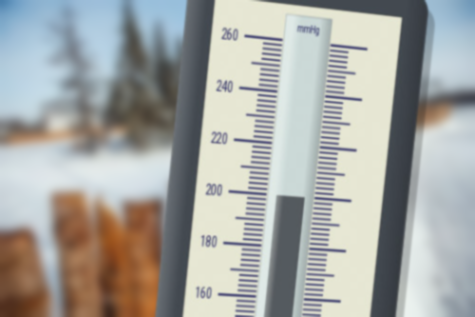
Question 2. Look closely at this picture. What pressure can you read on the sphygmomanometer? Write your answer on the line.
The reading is 200 mmHg
